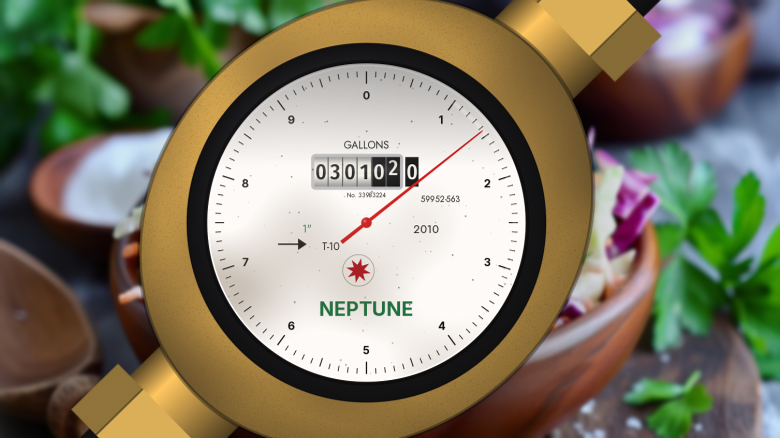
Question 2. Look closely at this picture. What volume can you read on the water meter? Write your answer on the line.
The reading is 301021.4 gal
